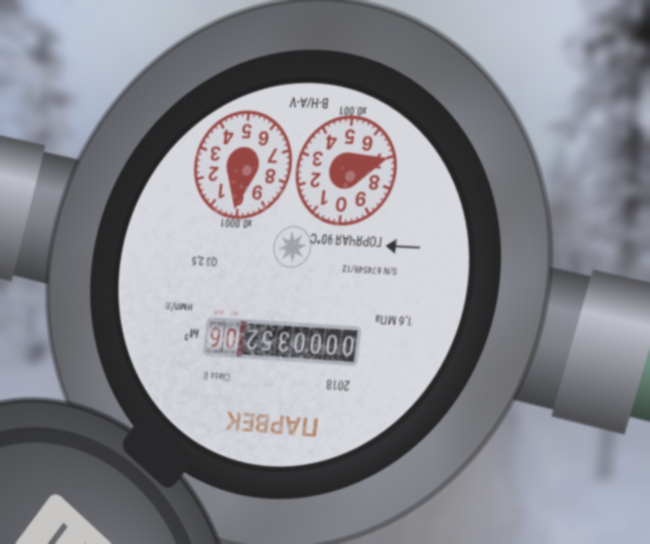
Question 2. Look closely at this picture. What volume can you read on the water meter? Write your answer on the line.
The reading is 352.0670 m³
